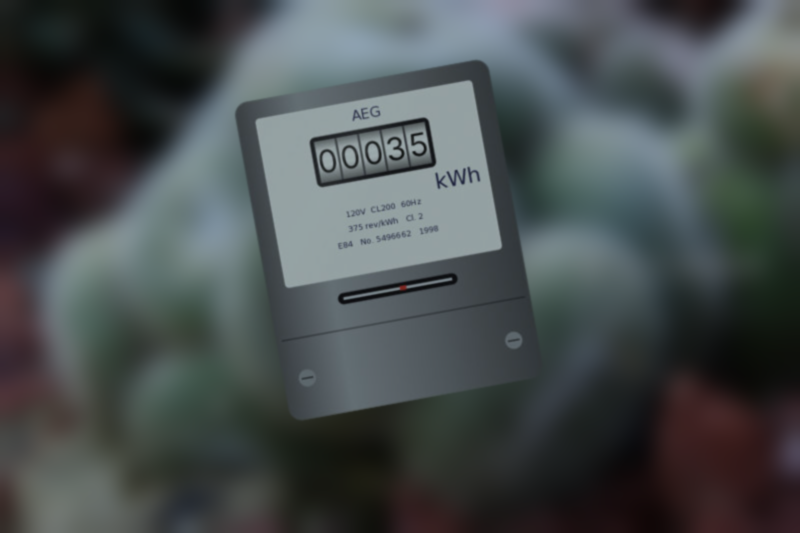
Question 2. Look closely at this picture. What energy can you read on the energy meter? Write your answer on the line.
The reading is 35 kWh
